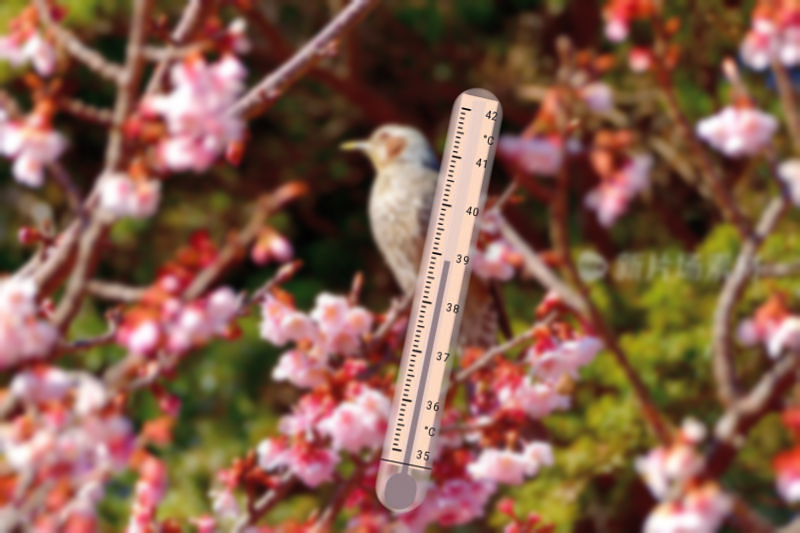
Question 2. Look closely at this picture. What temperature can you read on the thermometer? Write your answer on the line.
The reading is 38.9 °C
